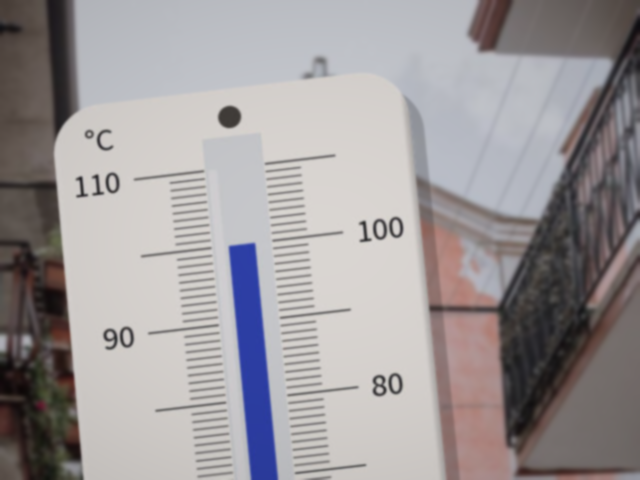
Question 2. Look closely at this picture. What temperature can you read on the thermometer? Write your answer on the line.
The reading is 100 °C
